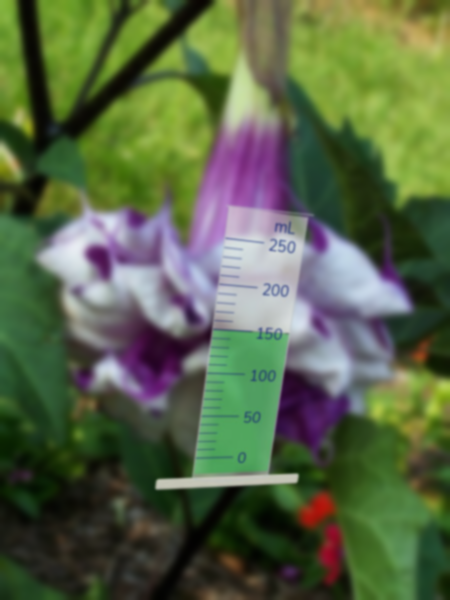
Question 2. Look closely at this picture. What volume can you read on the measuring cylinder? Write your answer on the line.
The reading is 150 mL
